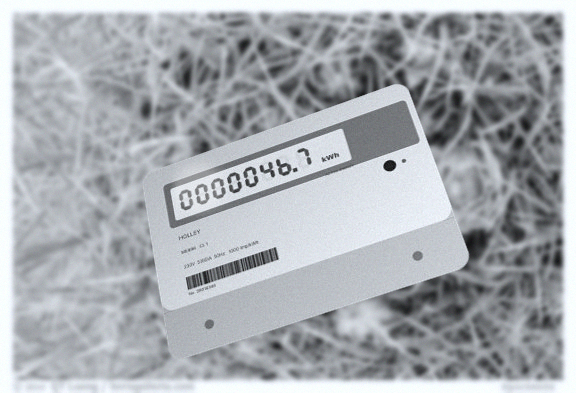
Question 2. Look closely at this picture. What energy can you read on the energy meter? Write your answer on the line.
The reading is 46.7 kWh
